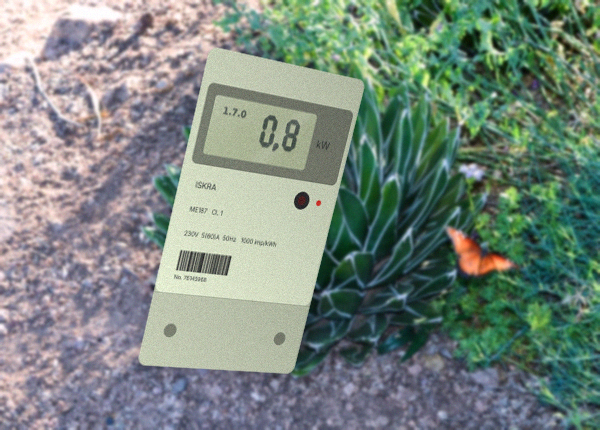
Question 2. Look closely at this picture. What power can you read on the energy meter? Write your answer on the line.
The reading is 0.8 kW
